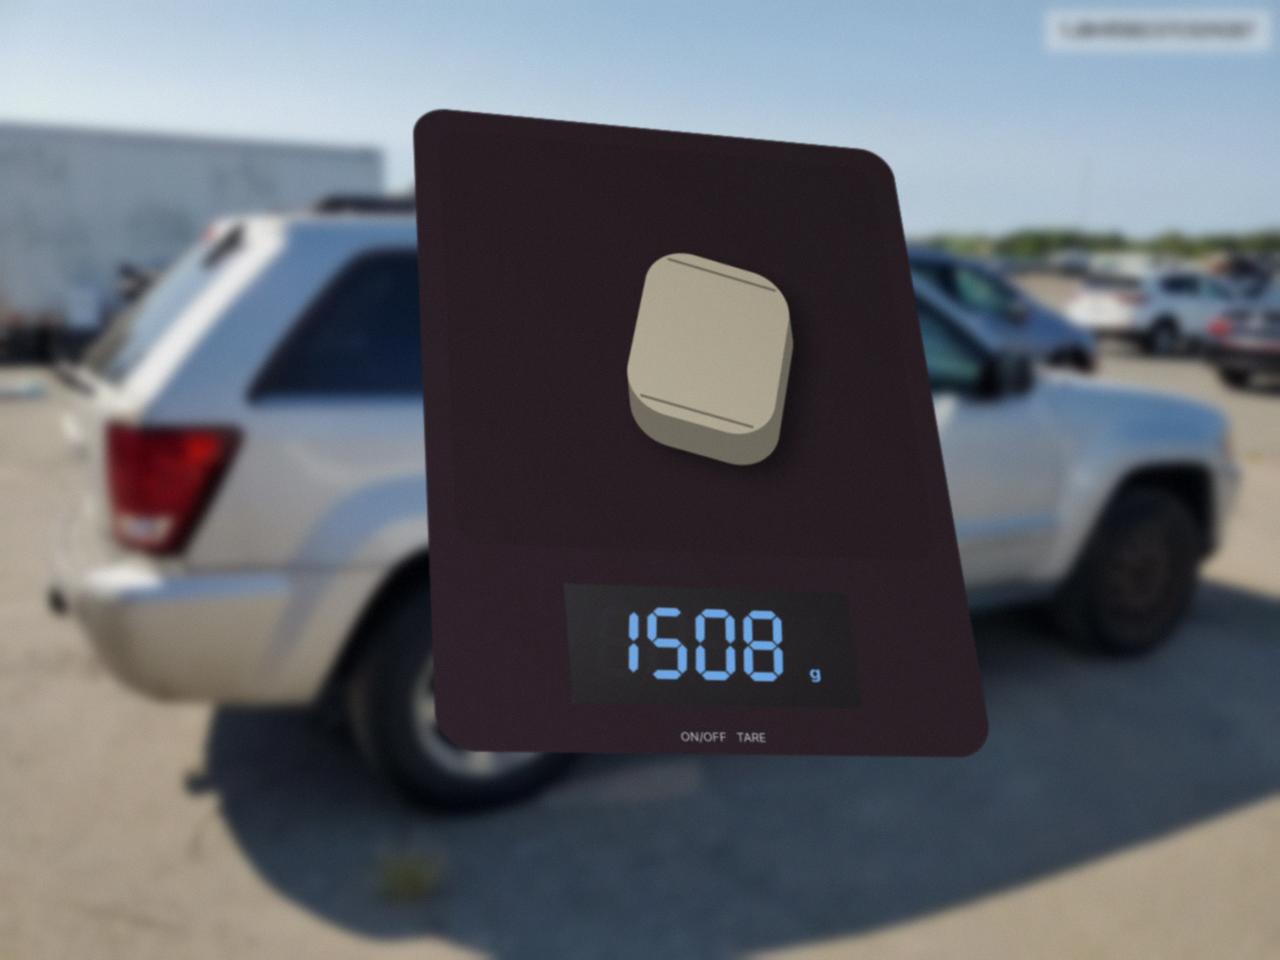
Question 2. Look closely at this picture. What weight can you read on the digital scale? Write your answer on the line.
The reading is 1508 g
